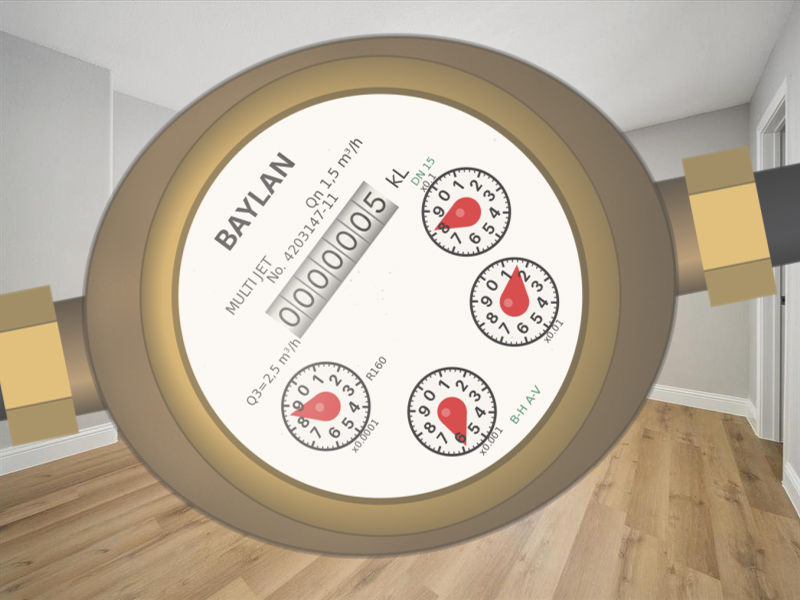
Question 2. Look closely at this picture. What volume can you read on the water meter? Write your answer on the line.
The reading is 5.8158 kL
